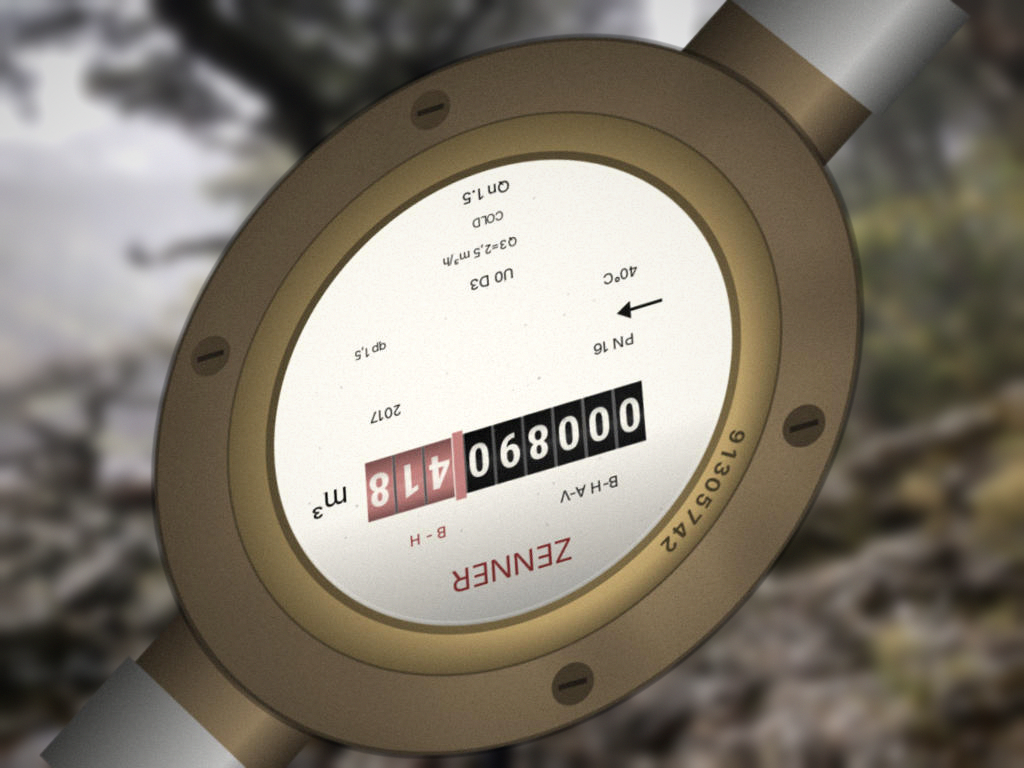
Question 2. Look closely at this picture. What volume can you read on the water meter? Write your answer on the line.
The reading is 890.418 m³
